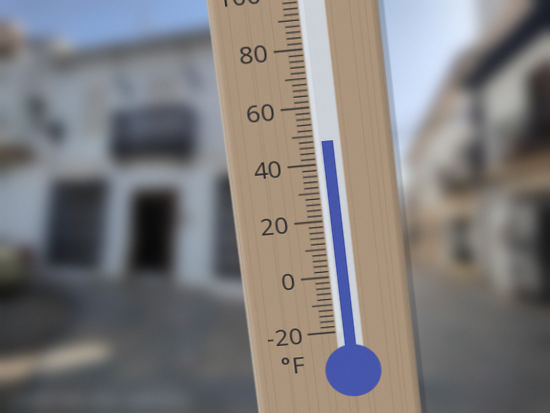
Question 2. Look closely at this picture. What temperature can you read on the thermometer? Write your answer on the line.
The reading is 48 °F
